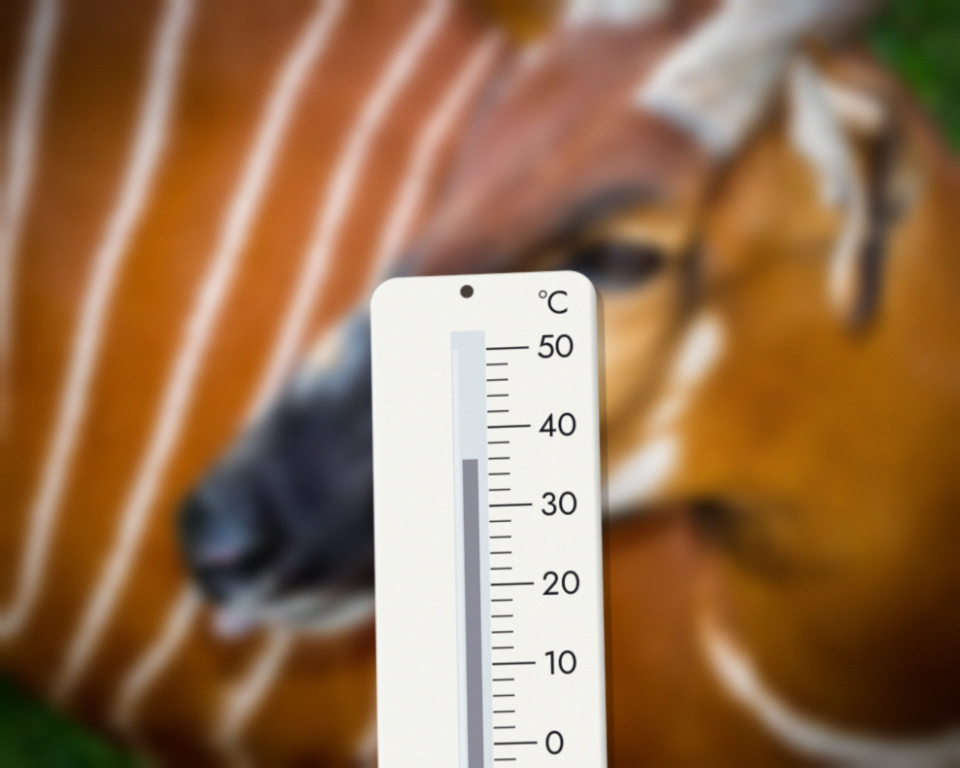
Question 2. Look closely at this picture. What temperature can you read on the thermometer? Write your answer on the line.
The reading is 36 °C
